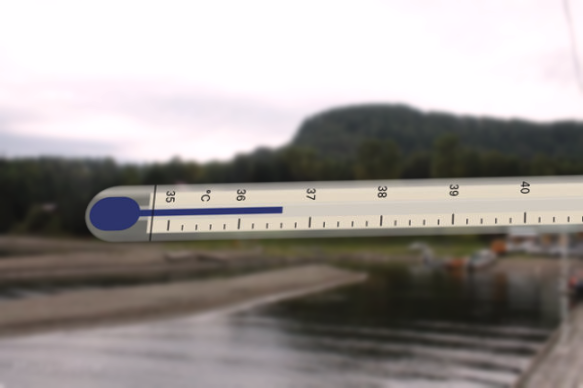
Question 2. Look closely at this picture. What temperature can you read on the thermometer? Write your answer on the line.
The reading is 36.6 °C
